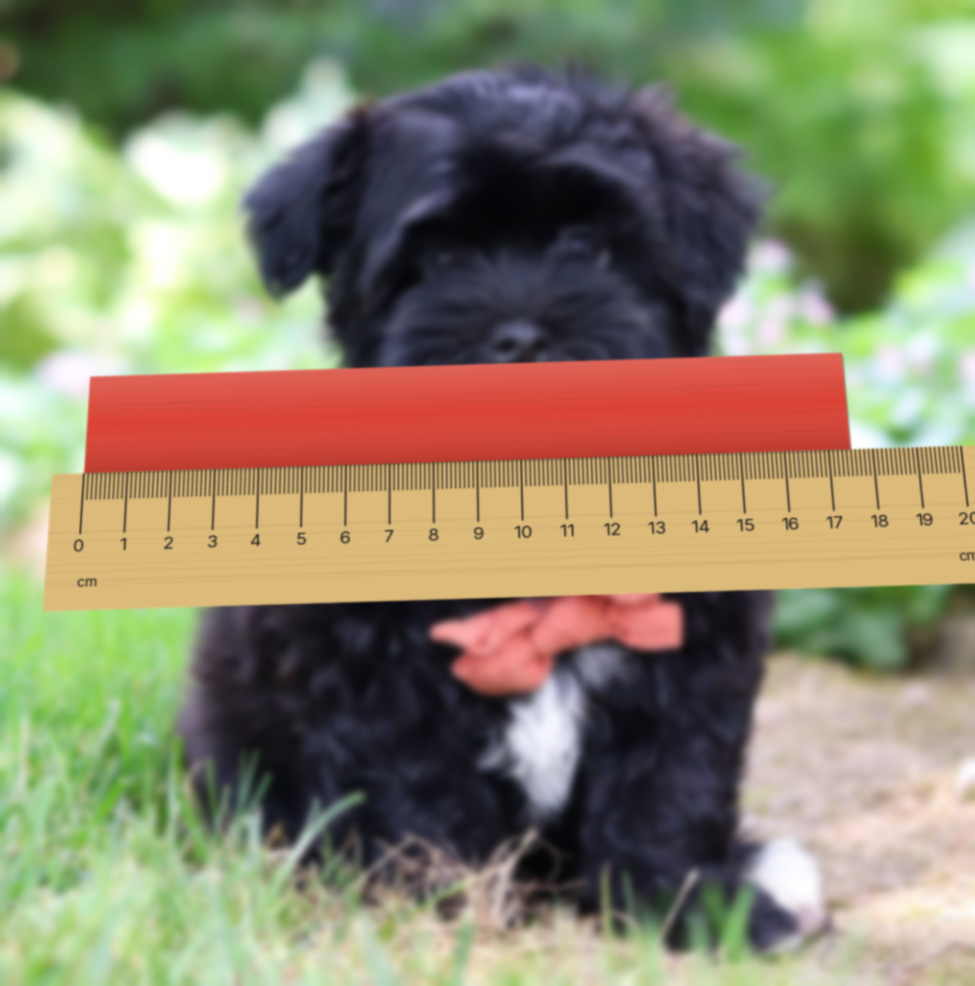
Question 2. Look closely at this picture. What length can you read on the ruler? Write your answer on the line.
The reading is 17.5 cm
